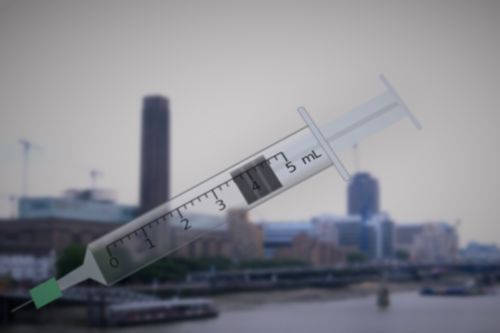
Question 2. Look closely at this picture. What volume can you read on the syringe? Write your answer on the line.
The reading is 3.6 mL
